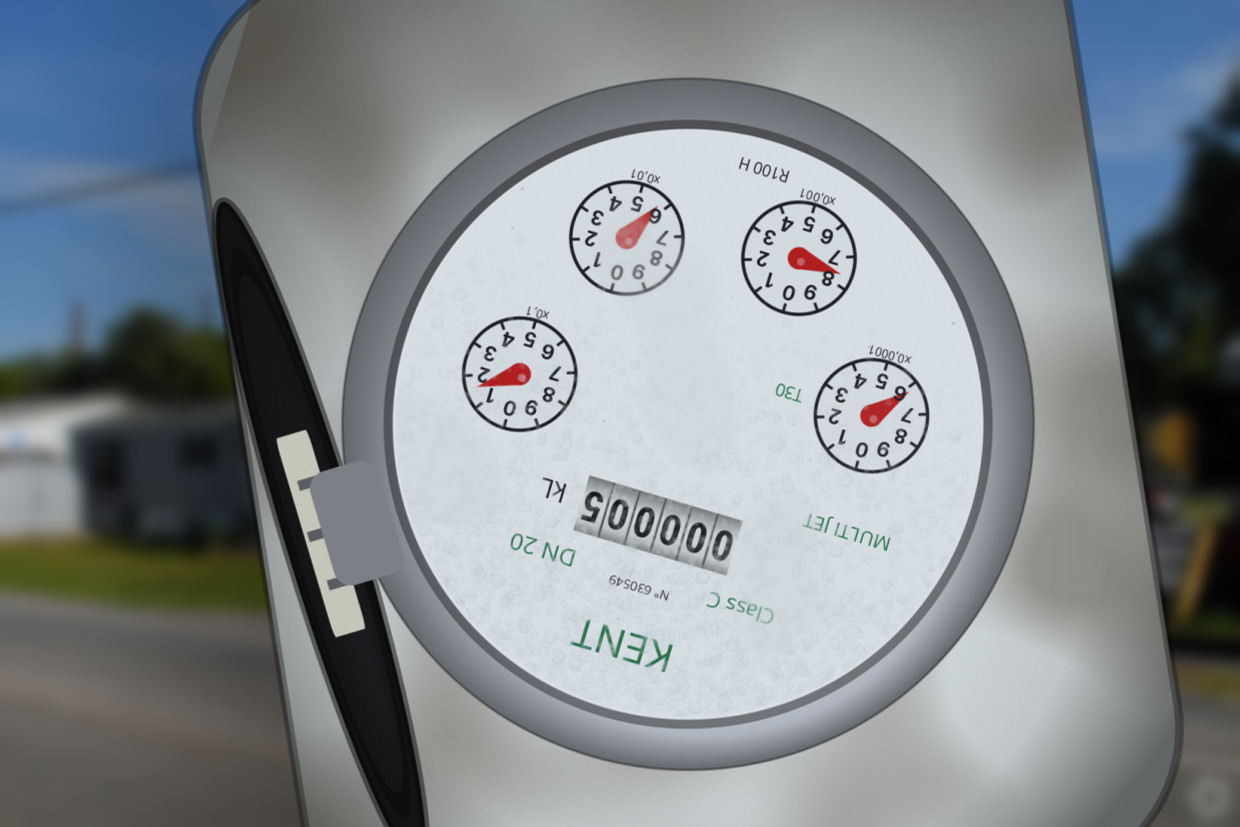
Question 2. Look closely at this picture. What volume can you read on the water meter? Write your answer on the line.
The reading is 5.1576 kL
